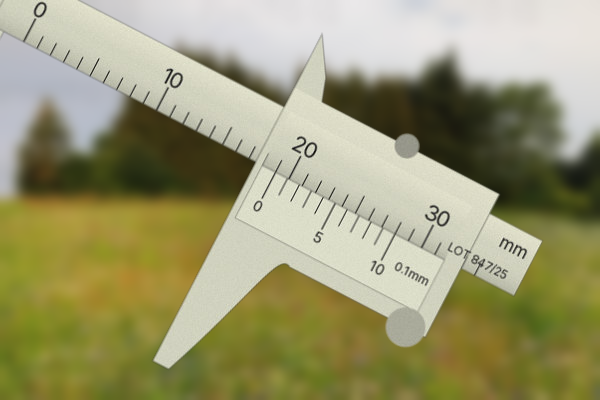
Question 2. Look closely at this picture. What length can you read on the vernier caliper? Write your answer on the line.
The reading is 19.0 mm
